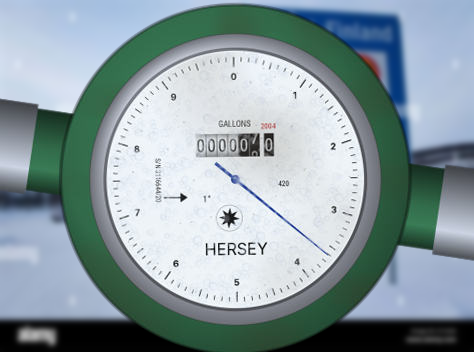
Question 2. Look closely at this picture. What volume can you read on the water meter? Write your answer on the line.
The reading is 73.6 gal
